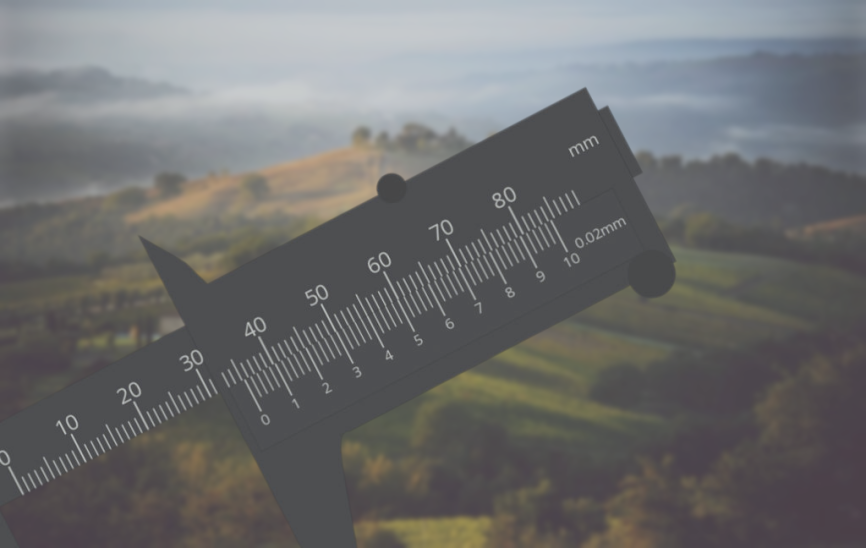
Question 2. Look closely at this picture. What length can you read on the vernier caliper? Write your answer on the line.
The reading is 35.4 mm
